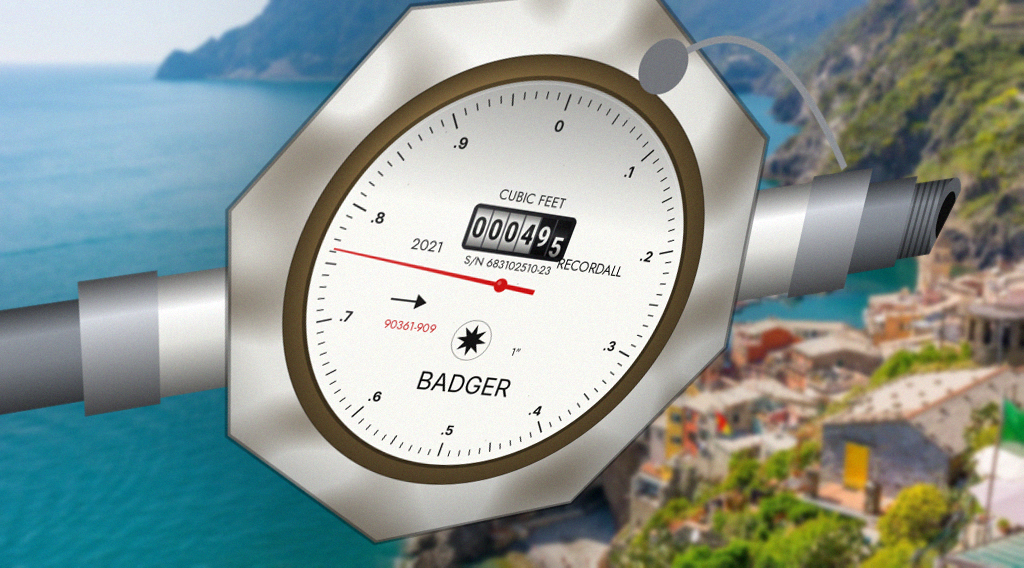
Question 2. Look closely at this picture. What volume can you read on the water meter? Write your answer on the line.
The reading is 494.76 ft³
